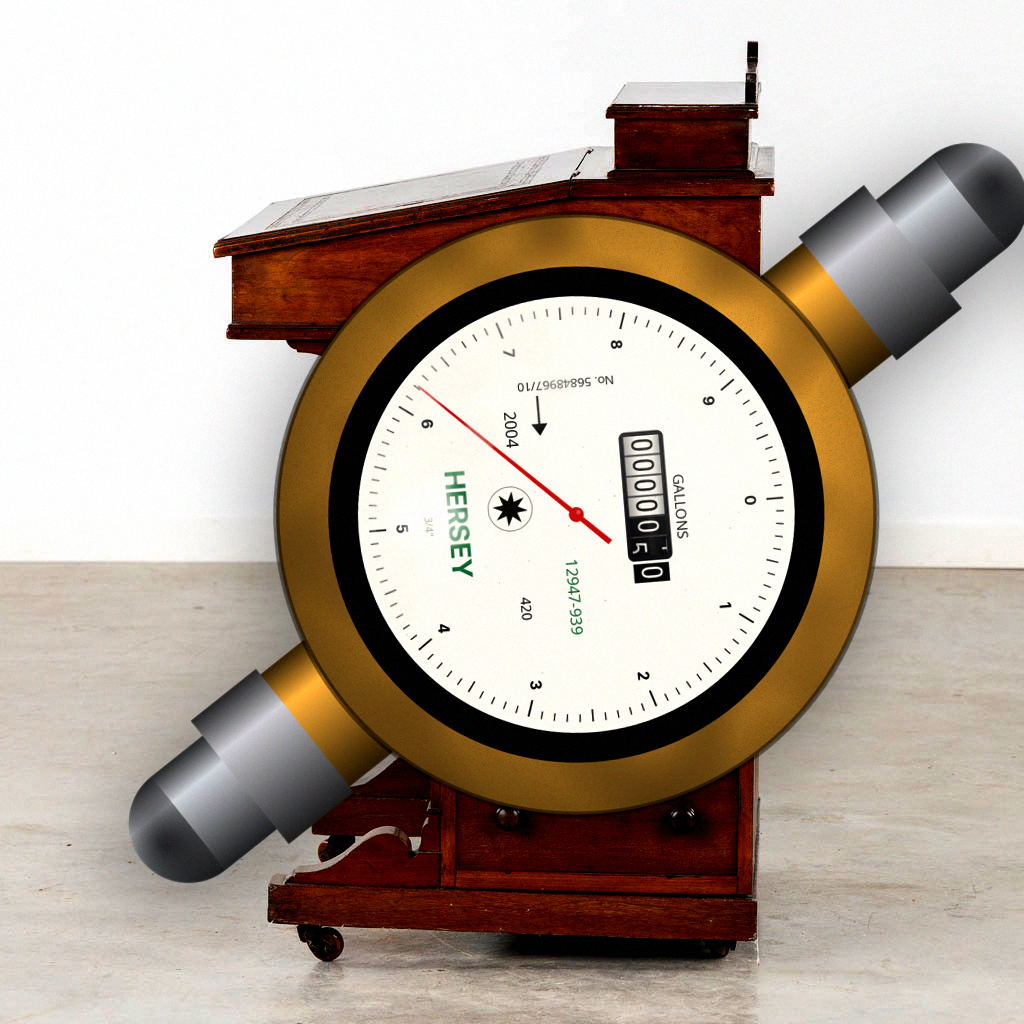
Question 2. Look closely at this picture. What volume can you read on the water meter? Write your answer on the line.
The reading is 46.2 gal
